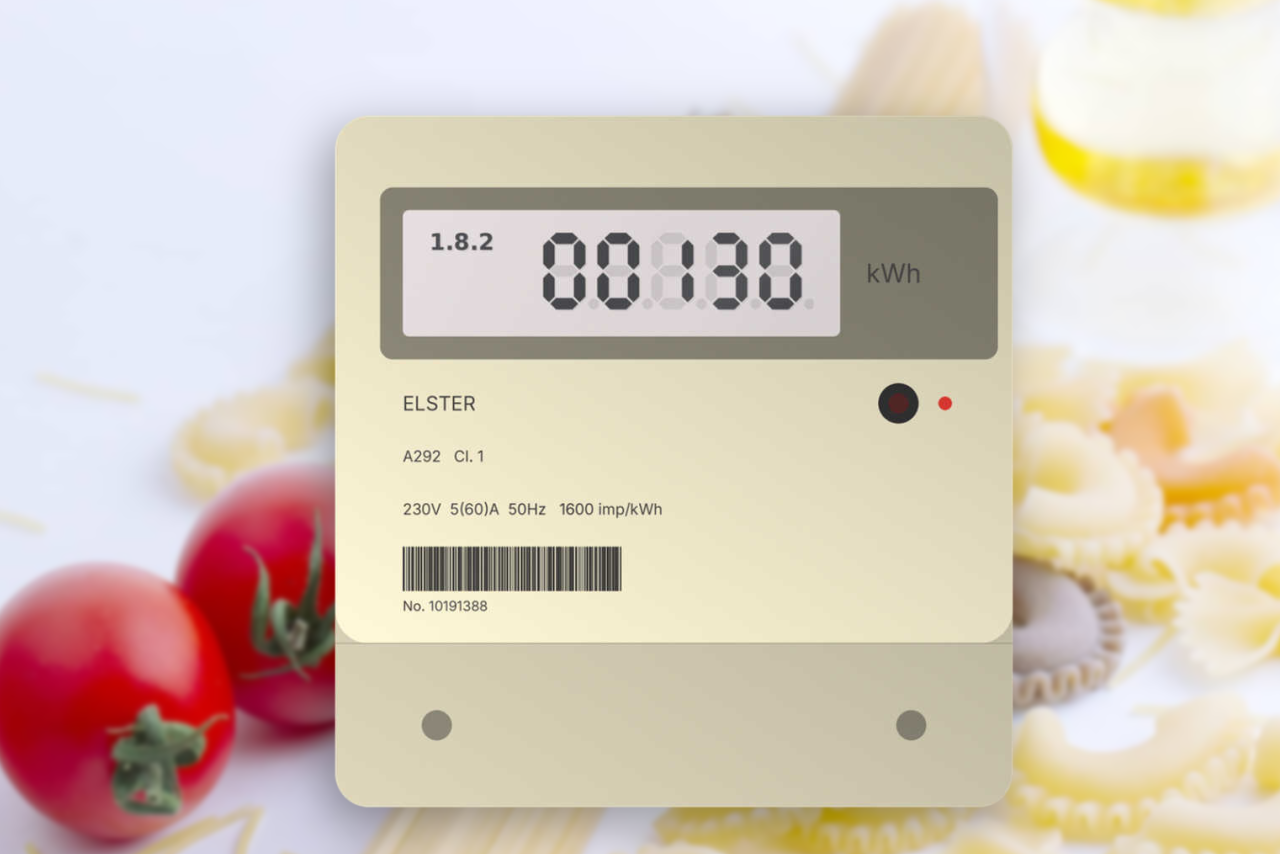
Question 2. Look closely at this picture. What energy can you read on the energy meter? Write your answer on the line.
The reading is 130 kWh
